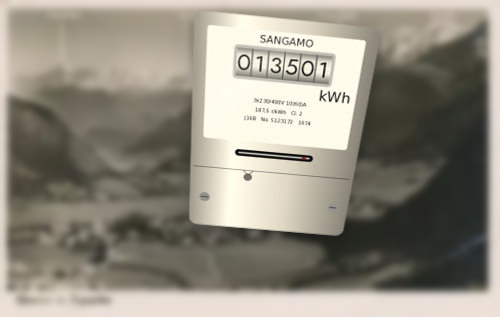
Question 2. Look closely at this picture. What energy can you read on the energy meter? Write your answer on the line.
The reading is 13501 kWh
